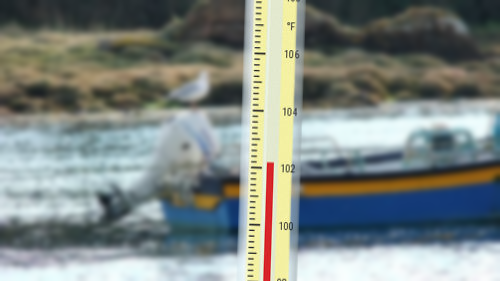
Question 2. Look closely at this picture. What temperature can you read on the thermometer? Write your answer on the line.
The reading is 102.2 °F
